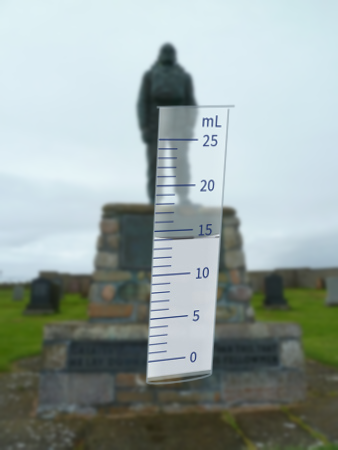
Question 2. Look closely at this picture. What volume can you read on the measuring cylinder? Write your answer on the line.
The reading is 14 mL
